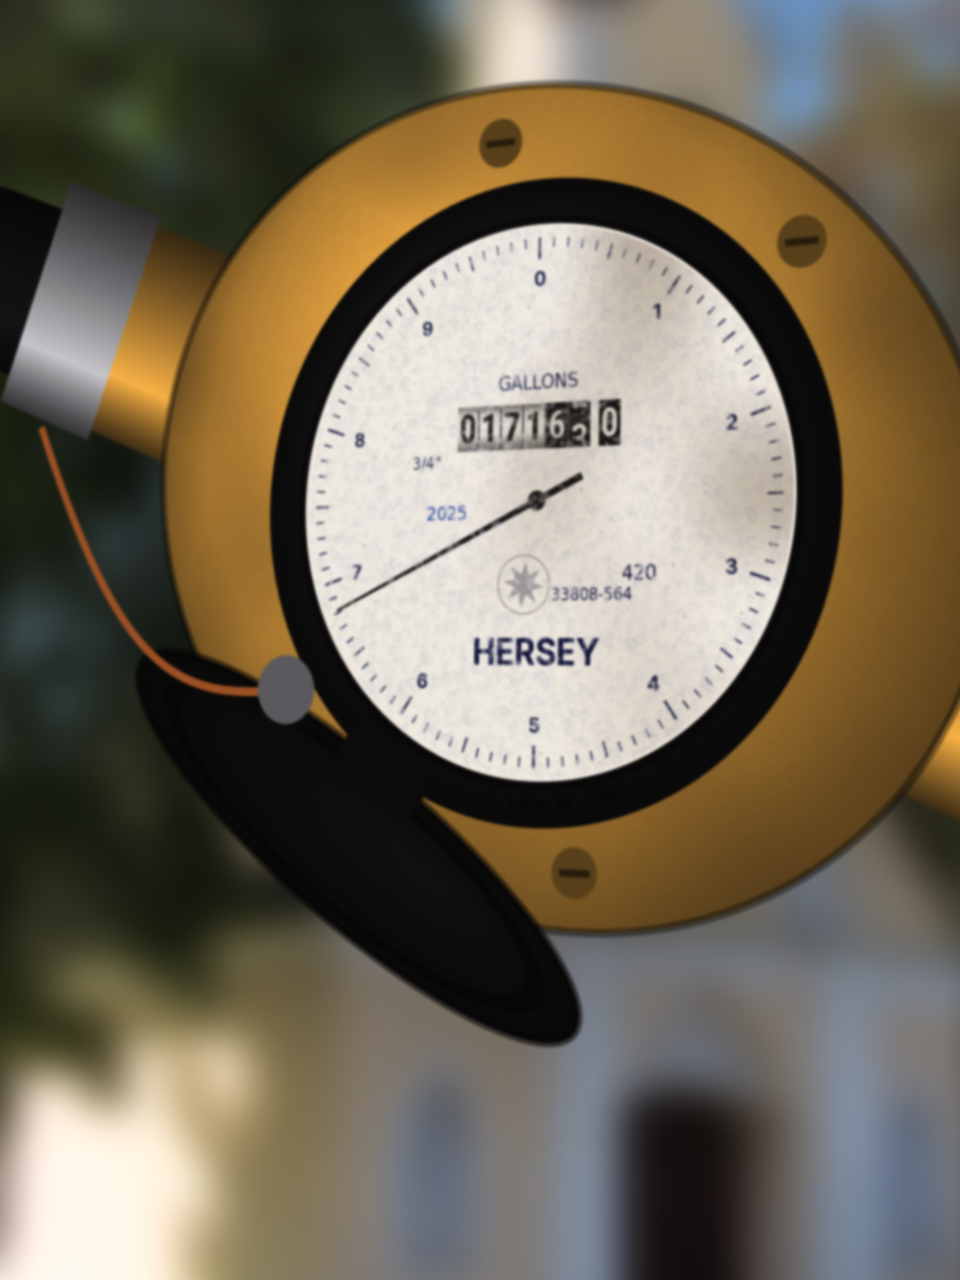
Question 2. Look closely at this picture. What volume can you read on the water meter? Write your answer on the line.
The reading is 171626.8 gal
